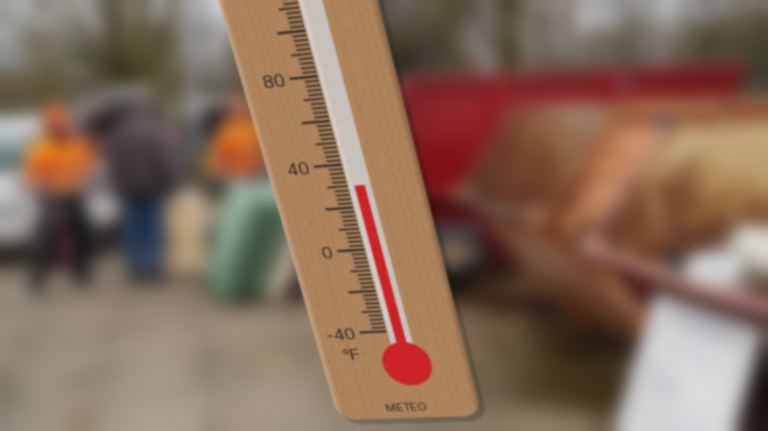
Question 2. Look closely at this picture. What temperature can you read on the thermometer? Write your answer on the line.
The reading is 30 °F
